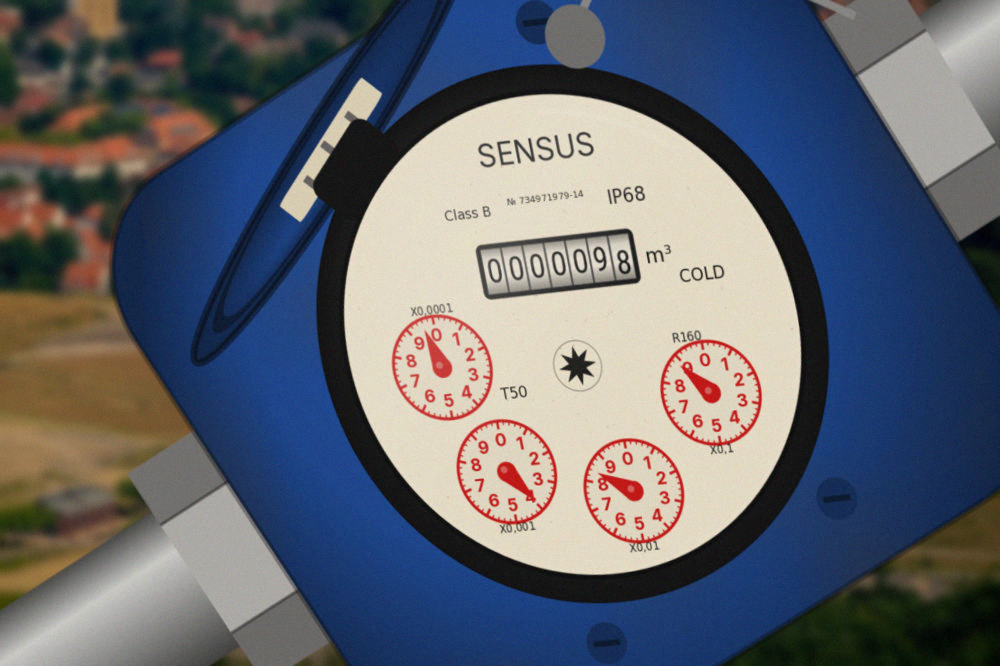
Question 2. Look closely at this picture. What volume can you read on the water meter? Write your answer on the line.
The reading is 97.8839 m³
